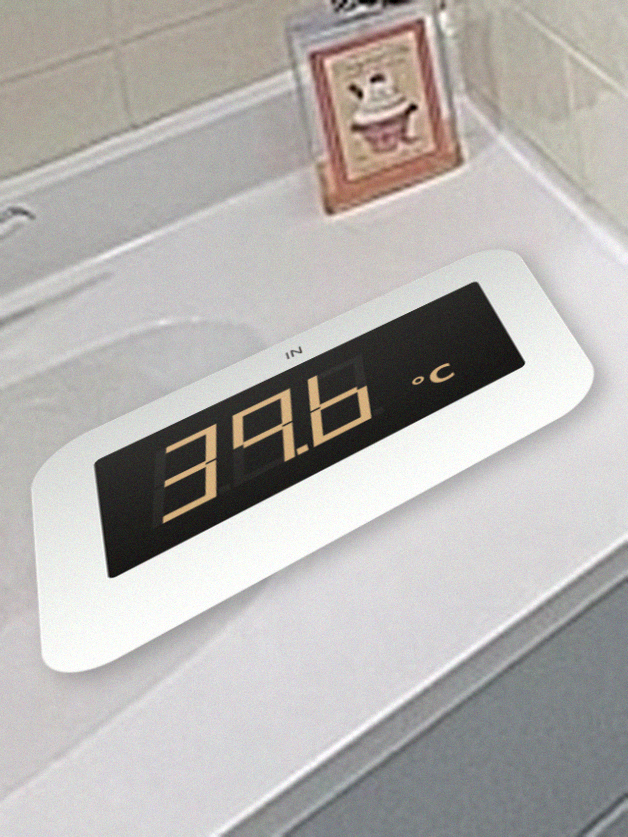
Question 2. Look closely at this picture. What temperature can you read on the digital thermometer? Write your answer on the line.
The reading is 39.6 °C
